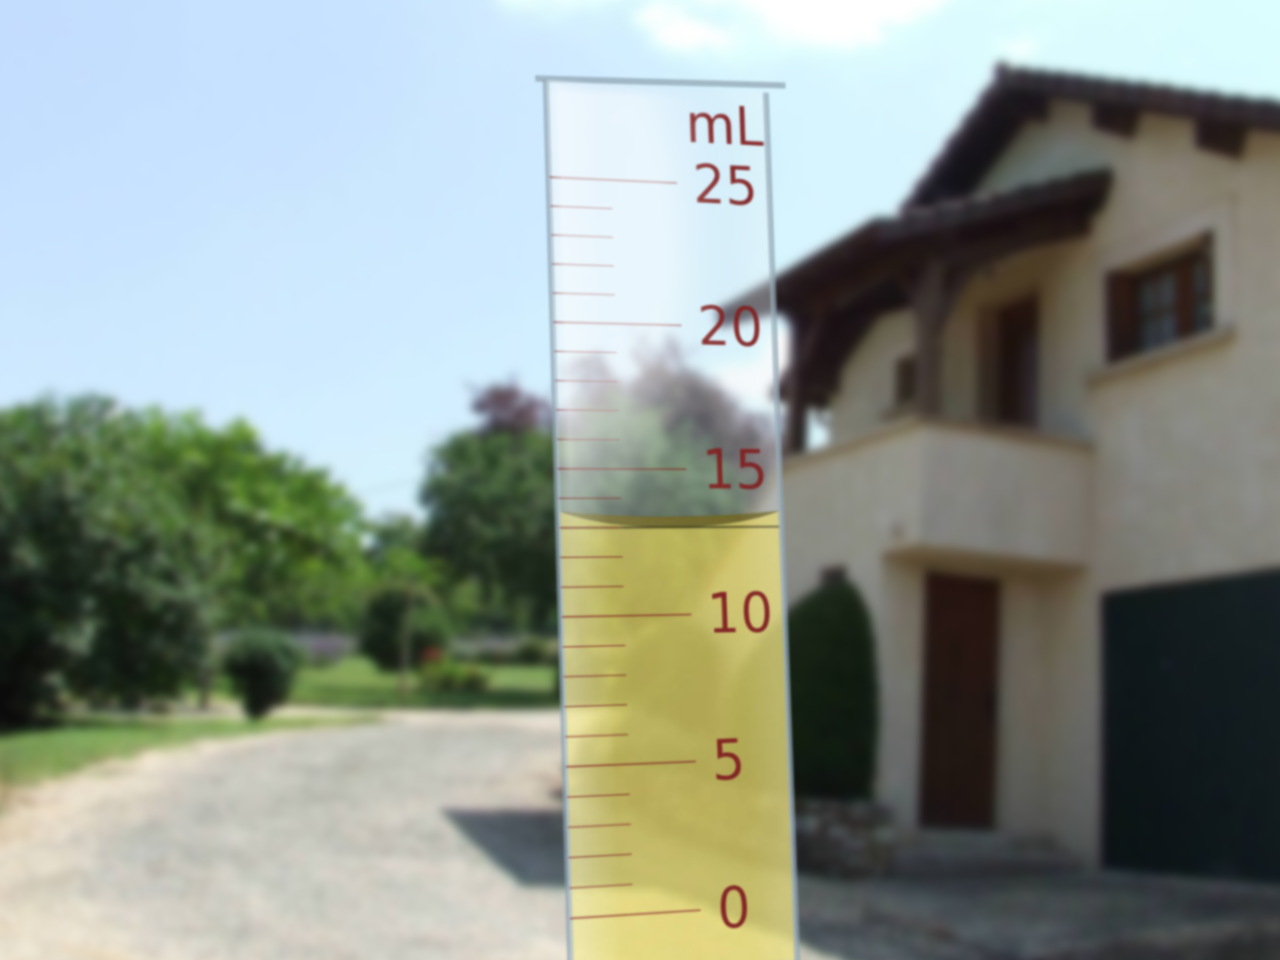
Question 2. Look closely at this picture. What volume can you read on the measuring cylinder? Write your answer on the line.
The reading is 13 mL
